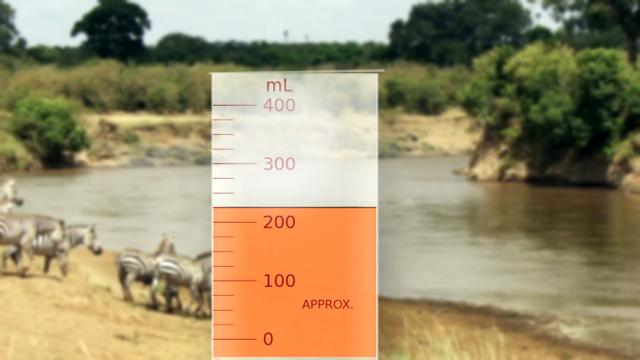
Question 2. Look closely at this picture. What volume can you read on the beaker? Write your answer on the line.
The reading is 225 mL
